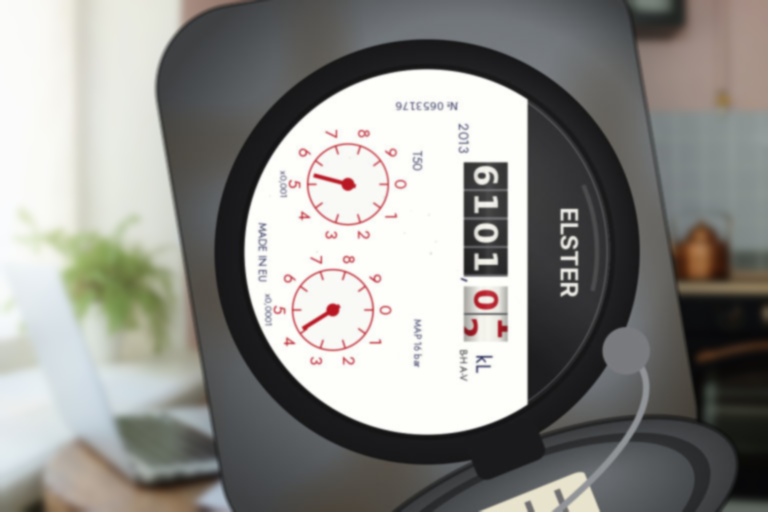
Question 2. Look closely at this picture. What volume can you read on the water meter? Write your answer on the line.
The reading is 6101.0154 kL
